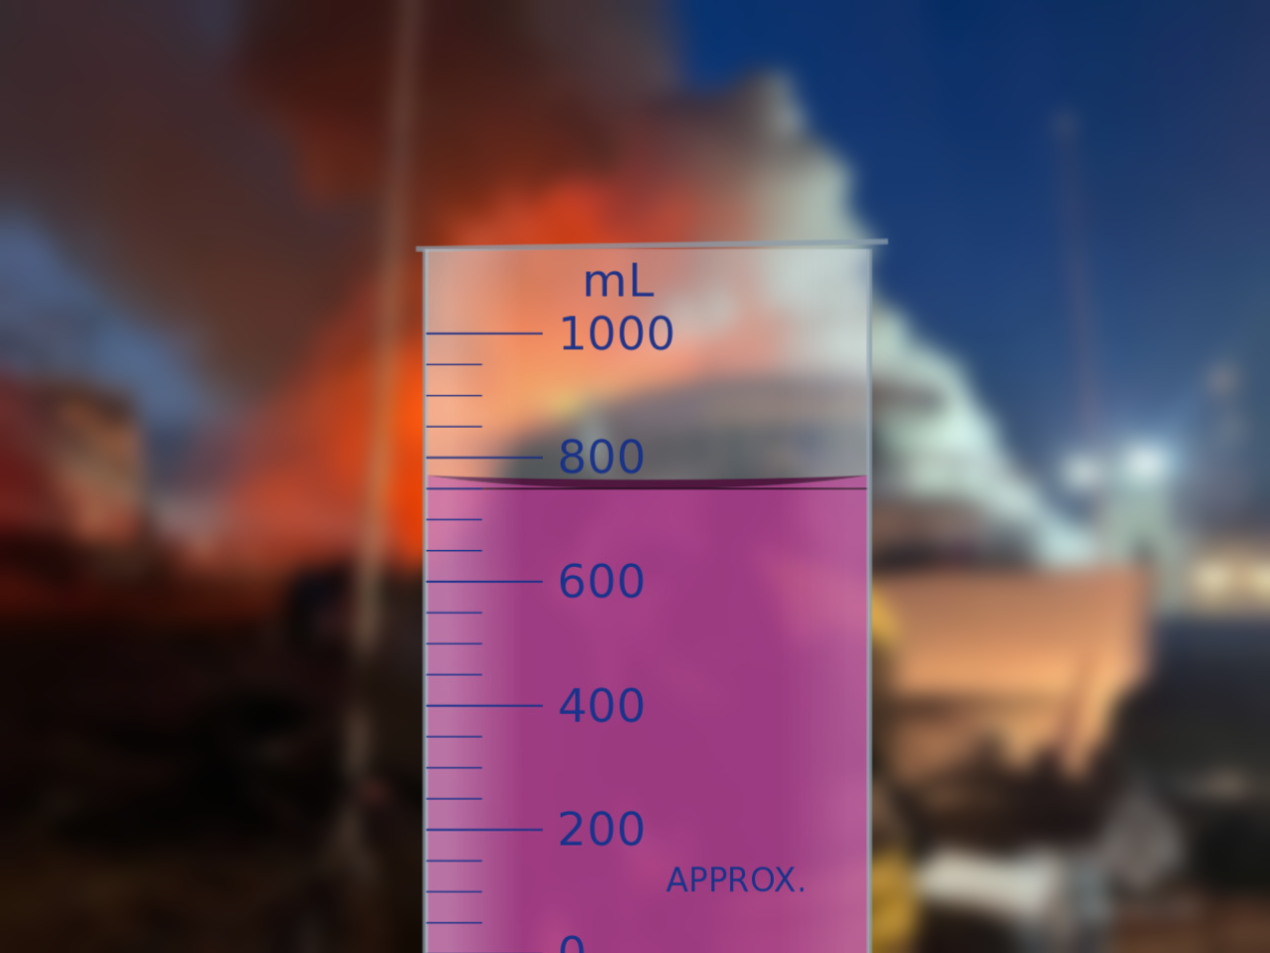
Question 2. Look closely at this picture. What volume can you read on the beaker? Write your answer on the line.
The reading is 750 mL
